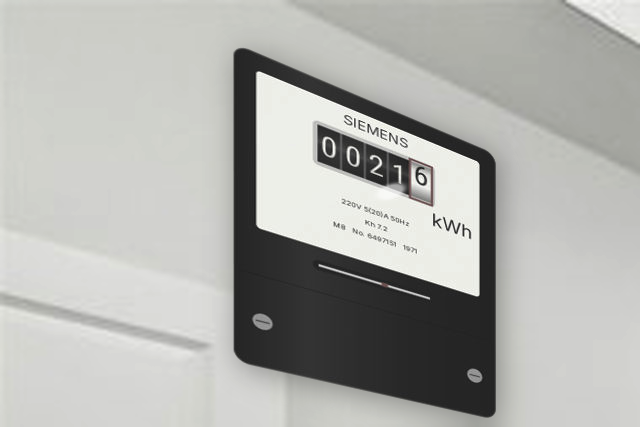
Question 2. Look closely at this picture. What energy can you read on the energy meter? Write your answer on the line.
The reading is 21.6 kWh
